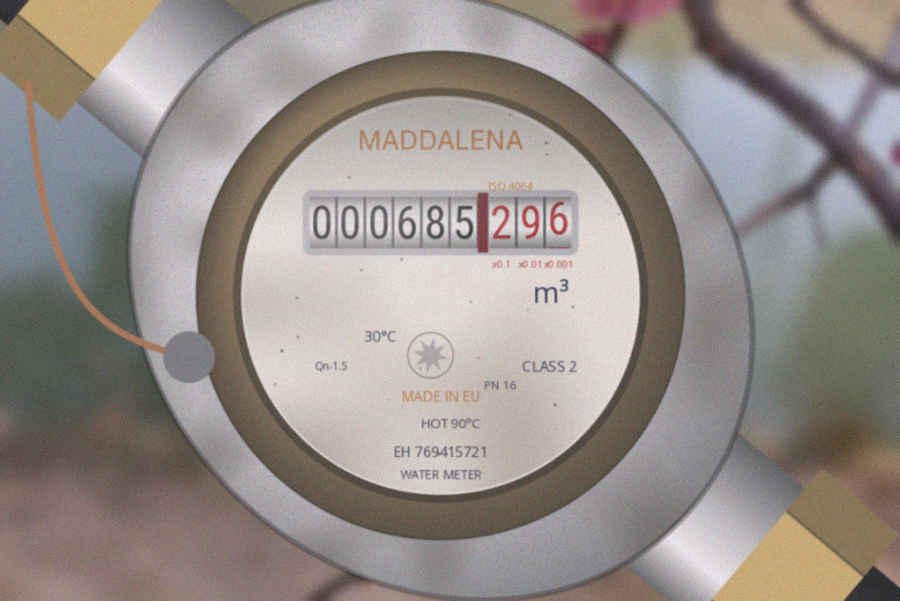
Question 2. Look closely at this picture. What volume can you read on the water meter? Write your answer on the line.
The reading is 685.296 m³
